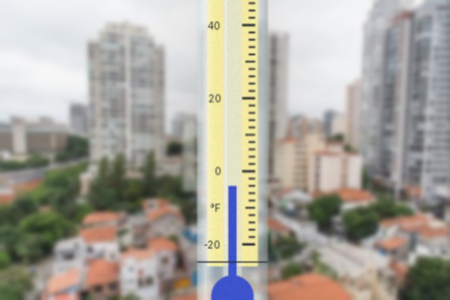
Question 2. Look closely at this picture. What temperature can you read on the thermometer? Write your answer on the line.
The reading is -4 °F
